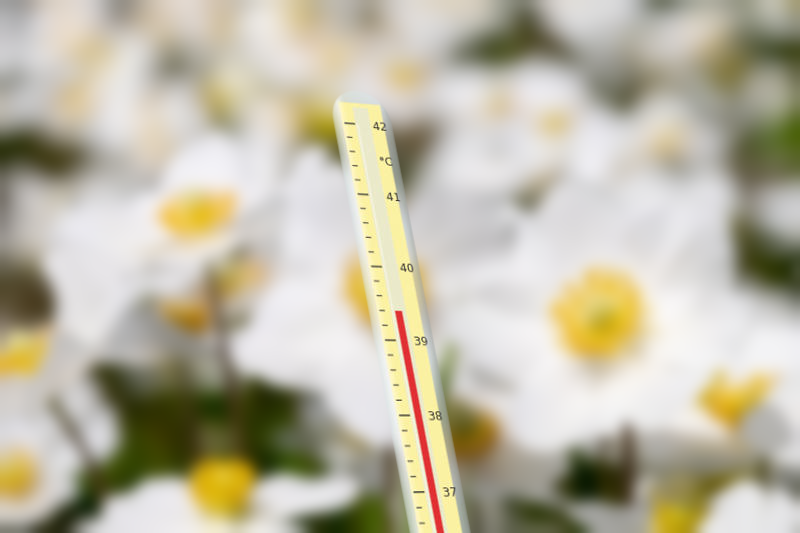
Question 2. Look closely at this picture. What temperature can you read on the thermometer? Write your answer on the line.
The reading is 39.4 °C
